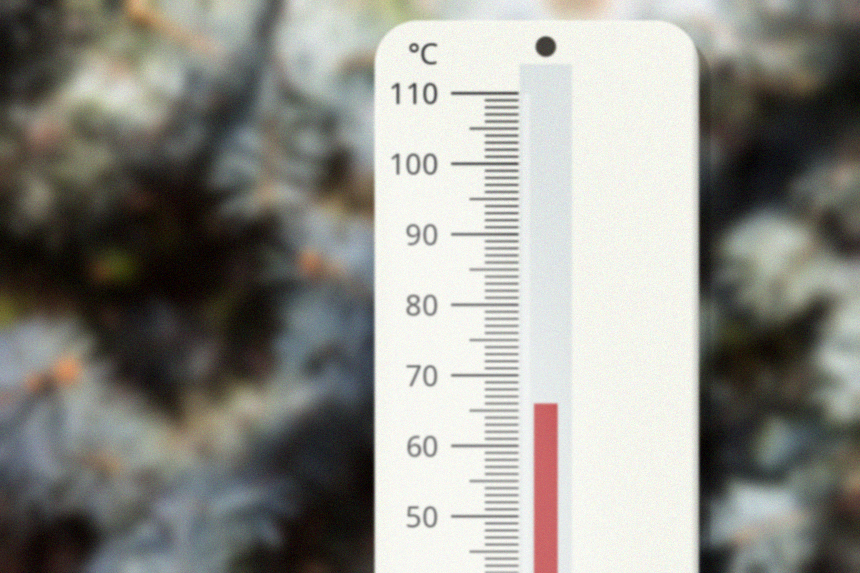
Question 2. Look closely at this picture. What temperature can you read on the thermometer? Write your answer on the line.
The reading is 66 °C
